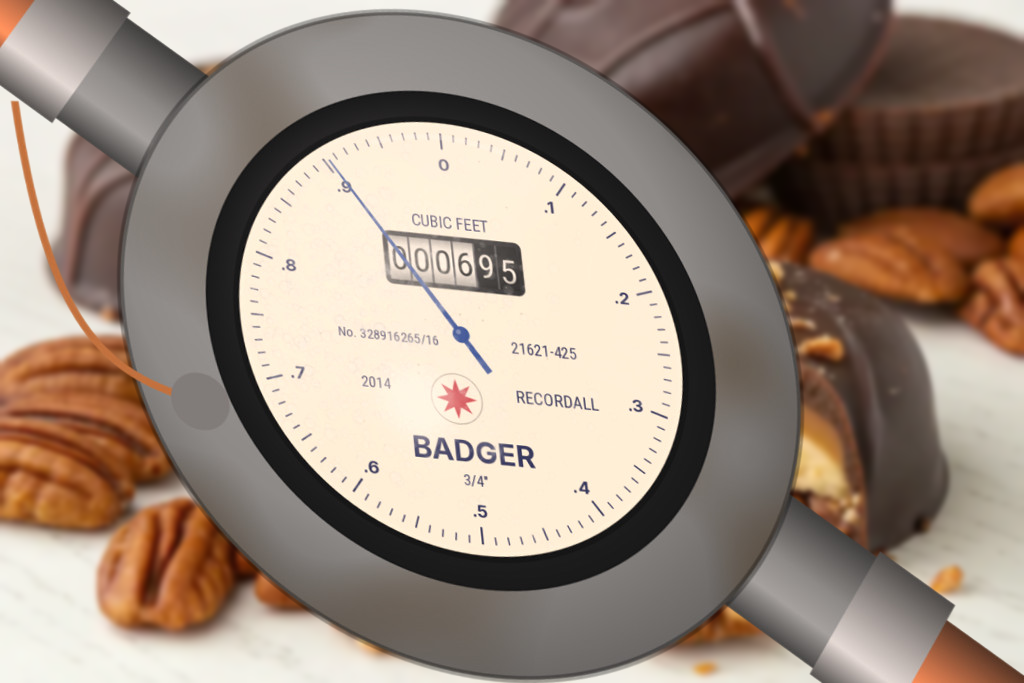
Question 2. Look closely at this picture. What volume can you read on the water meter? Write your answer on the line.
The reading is 694.90 ft³
